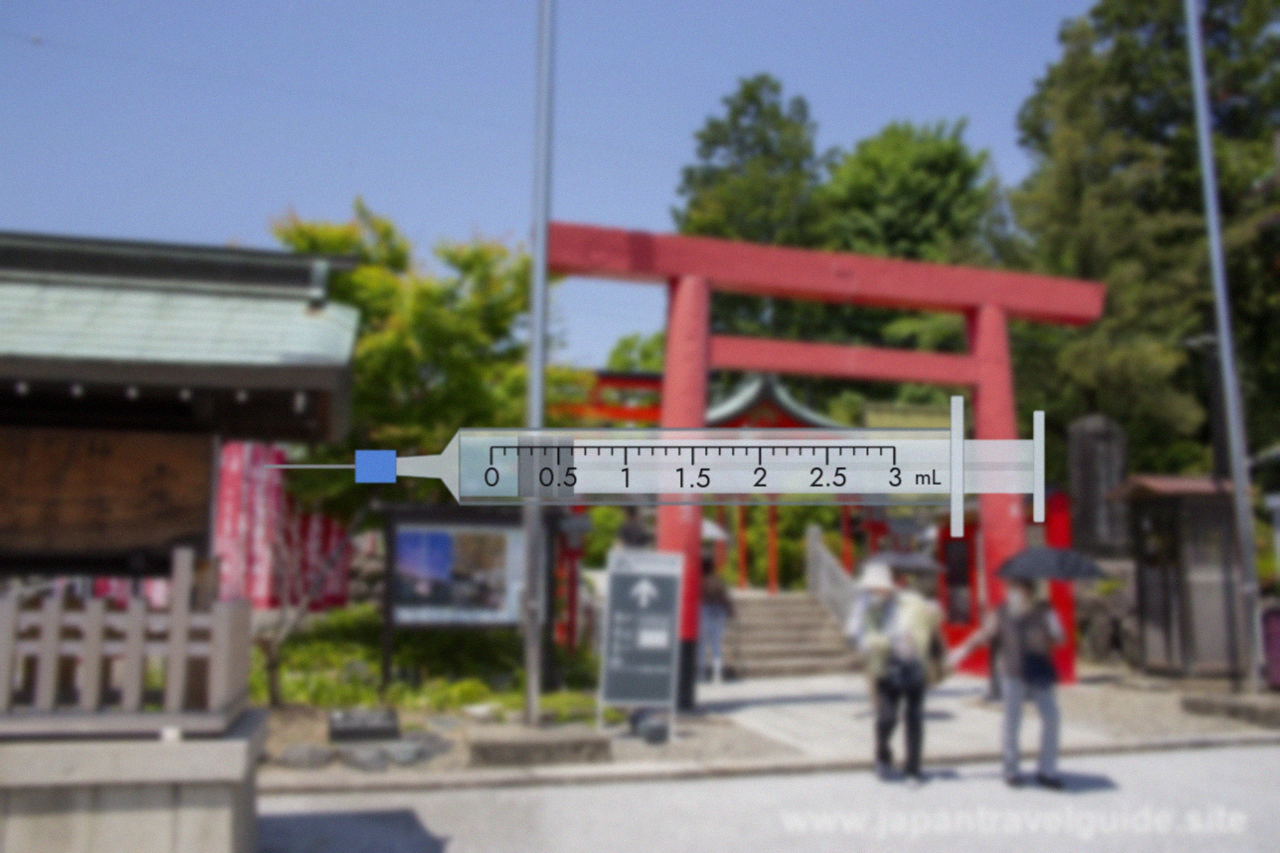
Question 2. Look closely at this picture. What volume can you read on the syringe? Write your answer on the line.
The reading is 0.2 mL
